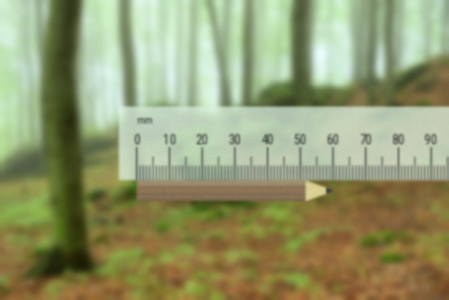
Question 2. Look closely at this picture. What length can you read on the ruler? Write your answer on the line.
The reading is 60 mm
